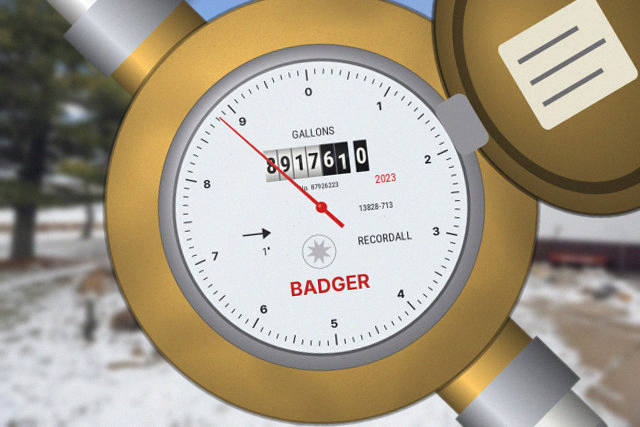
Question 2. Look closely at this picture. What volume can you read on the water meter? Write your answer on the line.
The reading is 8917608.8 gal
